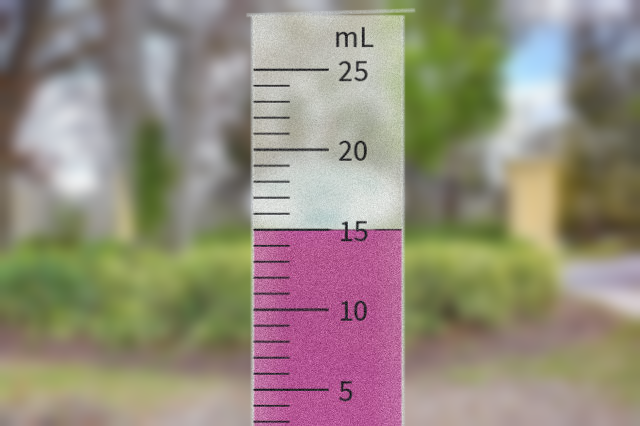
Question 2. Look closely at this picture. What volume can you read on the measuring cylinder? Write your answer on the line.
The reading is 15 mL
